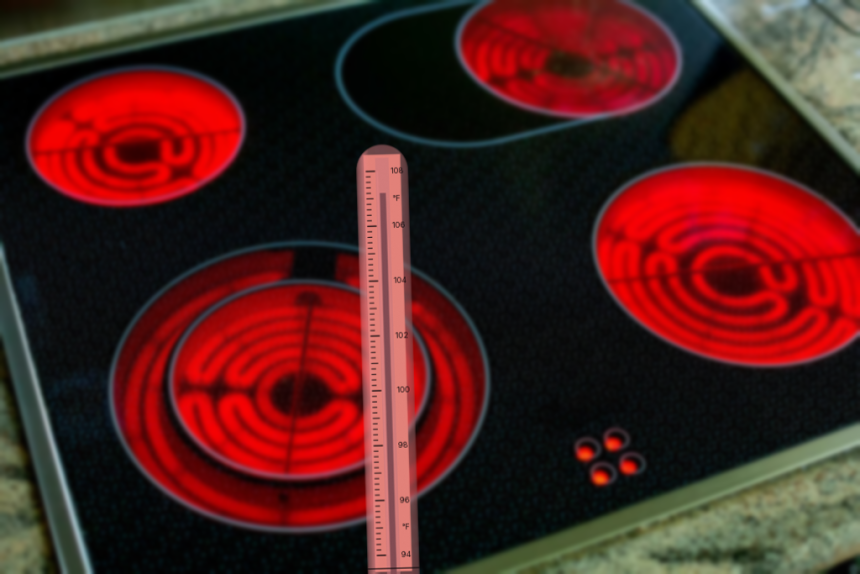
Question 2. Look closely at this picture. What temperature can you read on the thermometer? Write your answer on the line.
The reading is 107.2 °F
